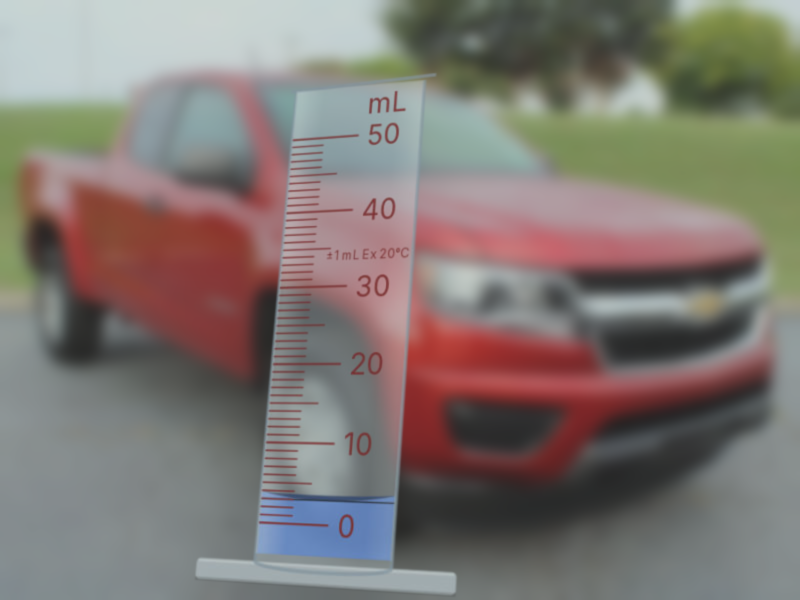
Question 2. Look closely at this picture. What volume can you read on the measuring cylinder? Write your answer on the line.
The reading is 3 mL
